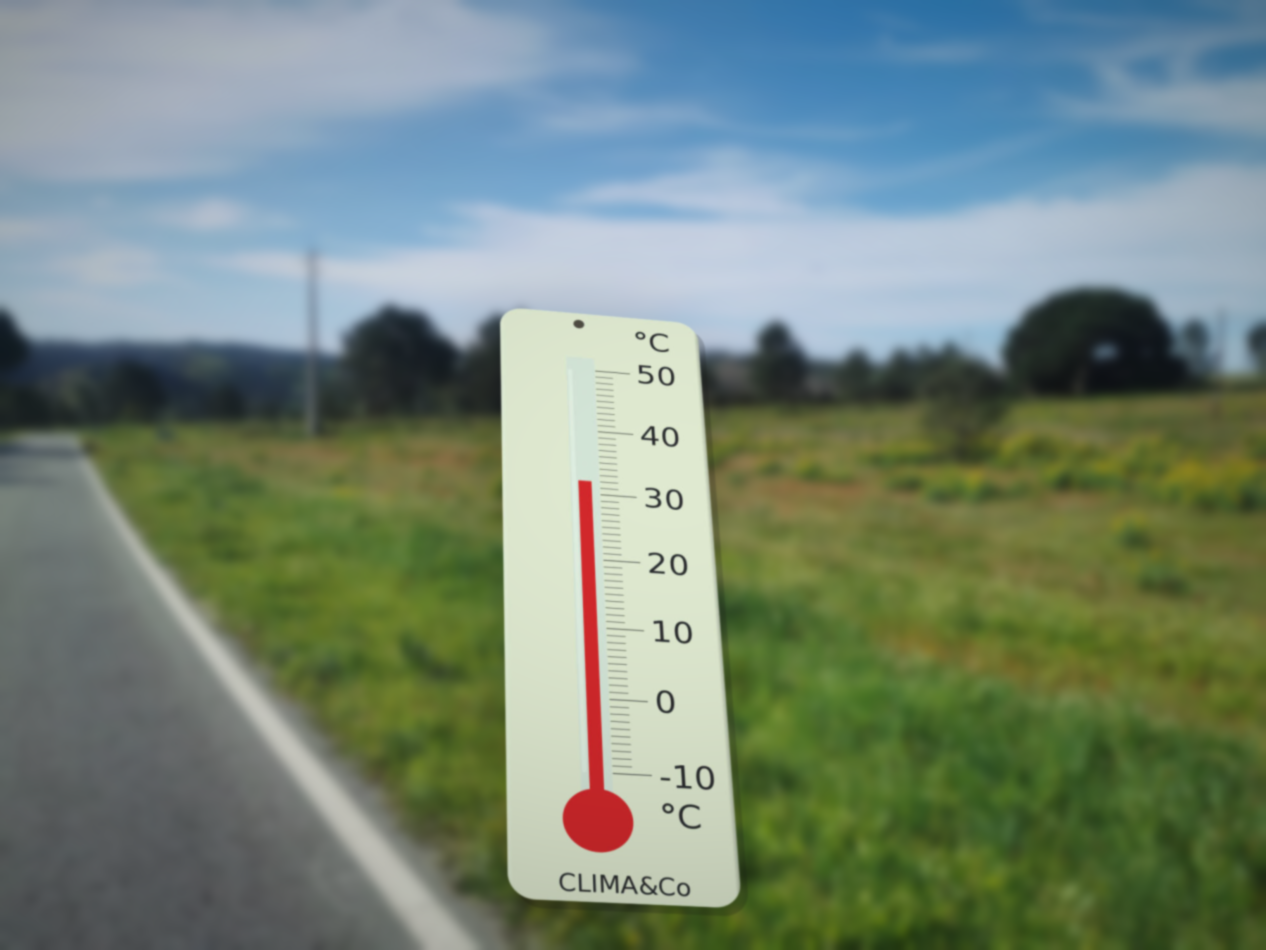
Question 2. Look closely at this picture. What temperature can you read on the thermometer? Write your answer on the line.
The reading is 32 °C
